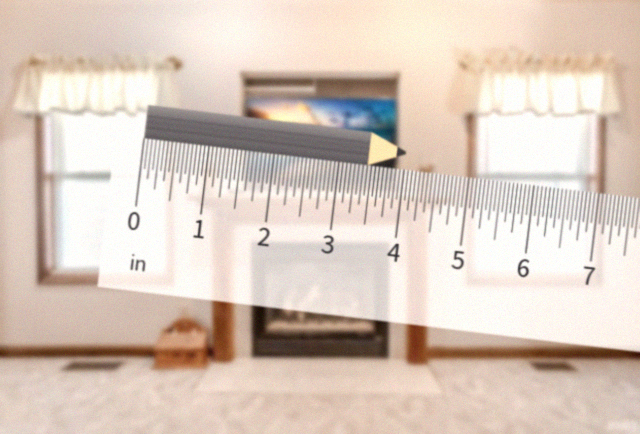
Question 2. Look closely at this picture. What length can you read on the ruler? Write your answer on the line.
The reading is 4 in
